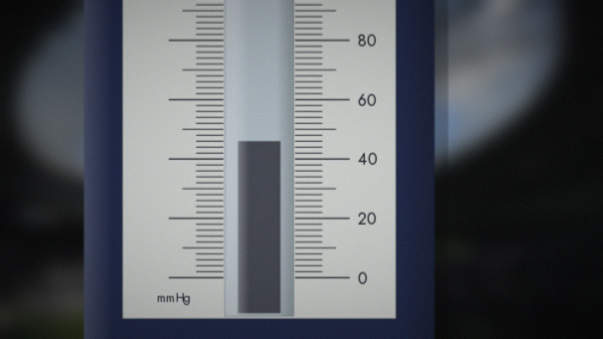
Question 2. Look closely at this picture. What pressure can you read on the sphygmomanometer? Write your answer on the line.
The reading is 46 mmHg
